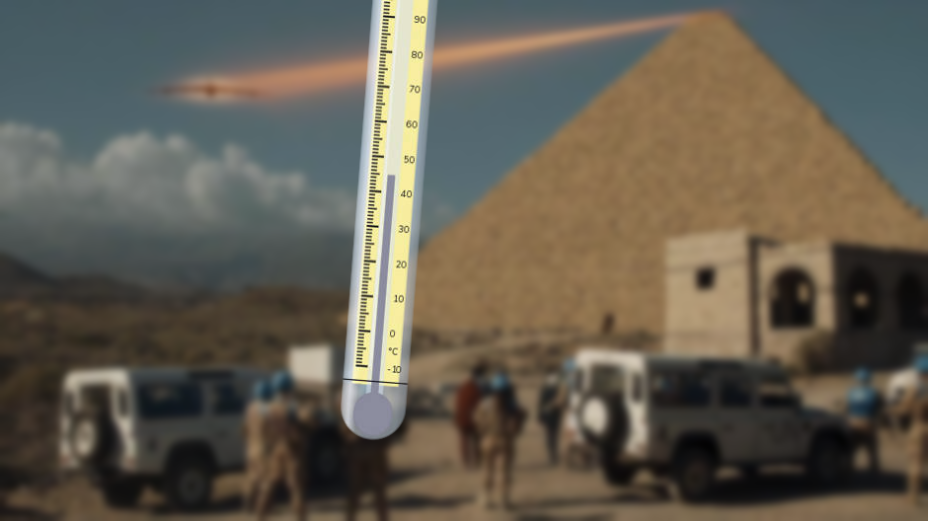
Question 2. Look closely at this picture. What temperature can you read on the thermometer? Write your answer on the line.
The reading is 45 °C
